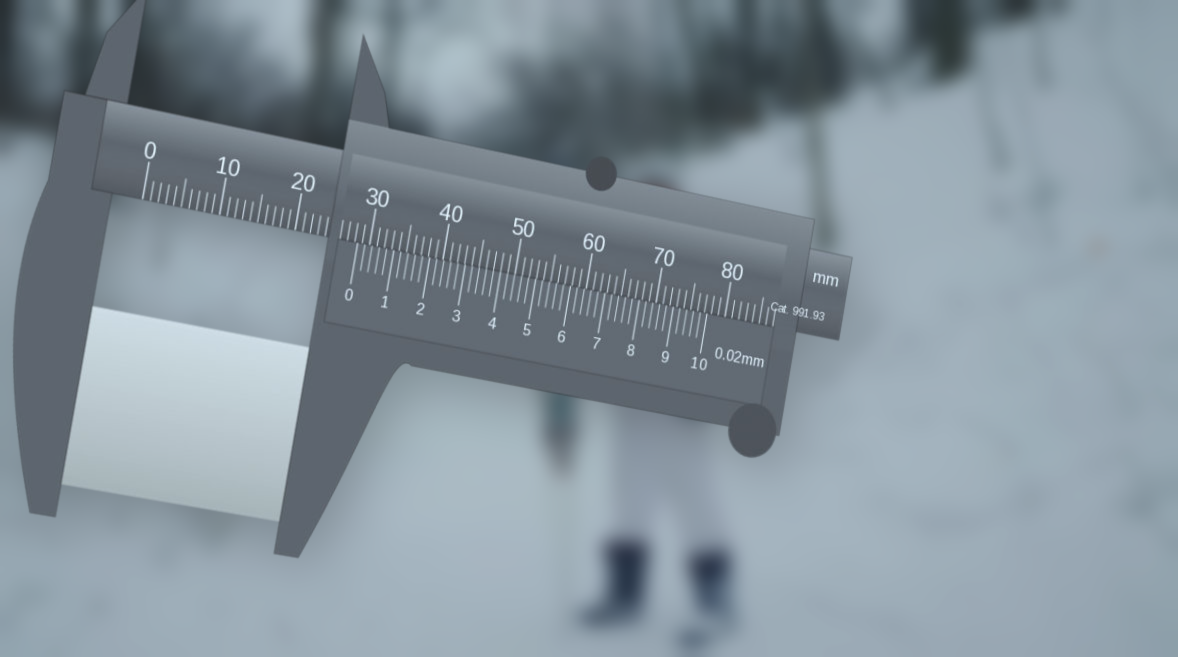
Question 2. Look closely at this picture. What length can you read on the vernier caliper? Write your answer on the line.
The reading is 28.4 mm
